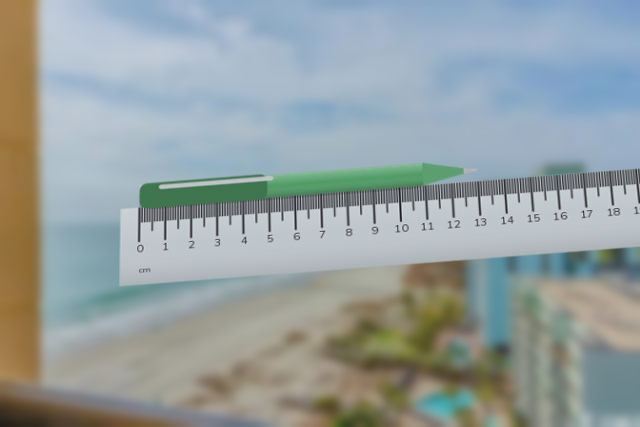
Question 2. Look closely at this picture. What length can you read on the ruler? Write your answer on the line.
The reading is 13 cm
